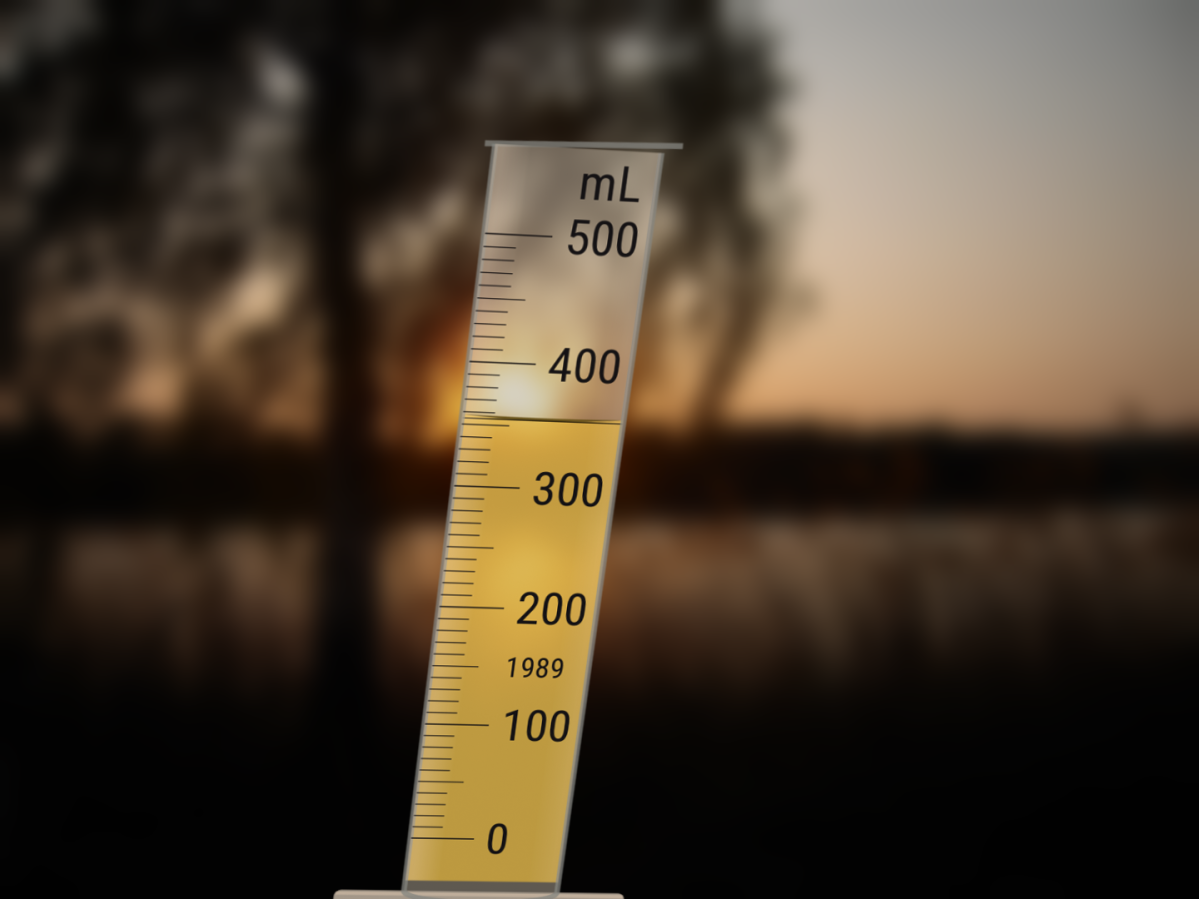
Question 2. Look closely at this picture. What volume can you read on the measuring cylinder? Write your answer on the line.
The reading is 355 mL
